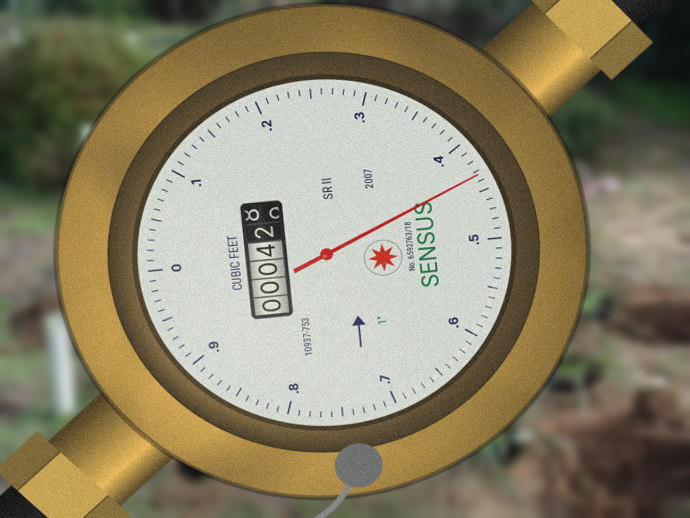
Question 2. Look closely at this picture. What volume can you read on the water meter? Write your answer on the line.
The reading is 428.43 ft³
